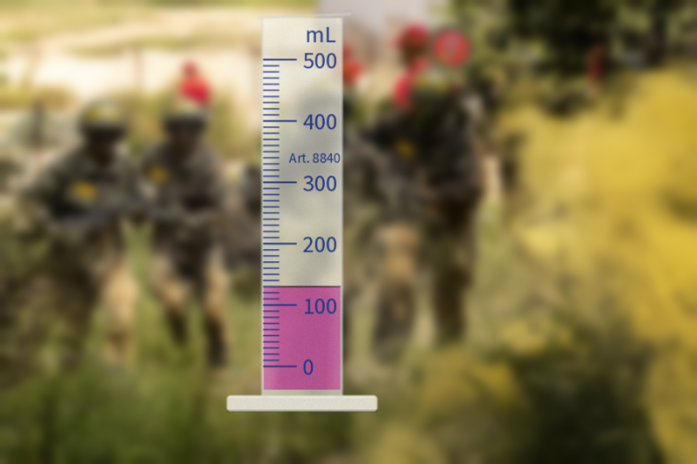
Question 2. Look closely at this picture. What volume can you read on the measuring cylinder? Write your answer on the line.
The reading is 130 mL
